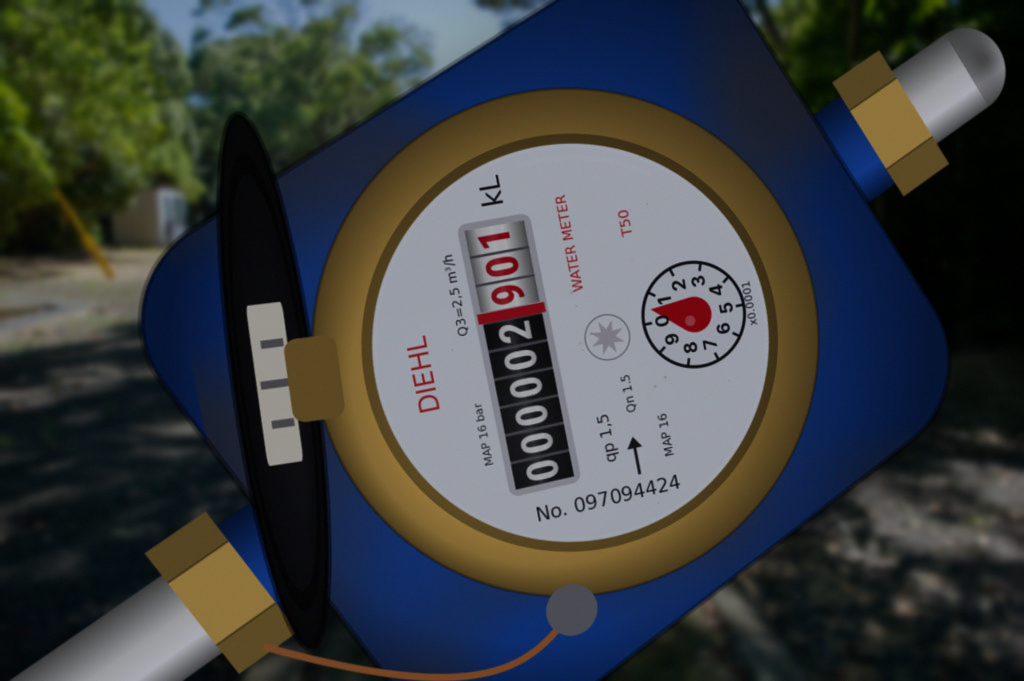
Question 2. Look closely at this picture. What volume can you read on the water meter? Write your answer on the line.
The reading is 2.9010 kL
